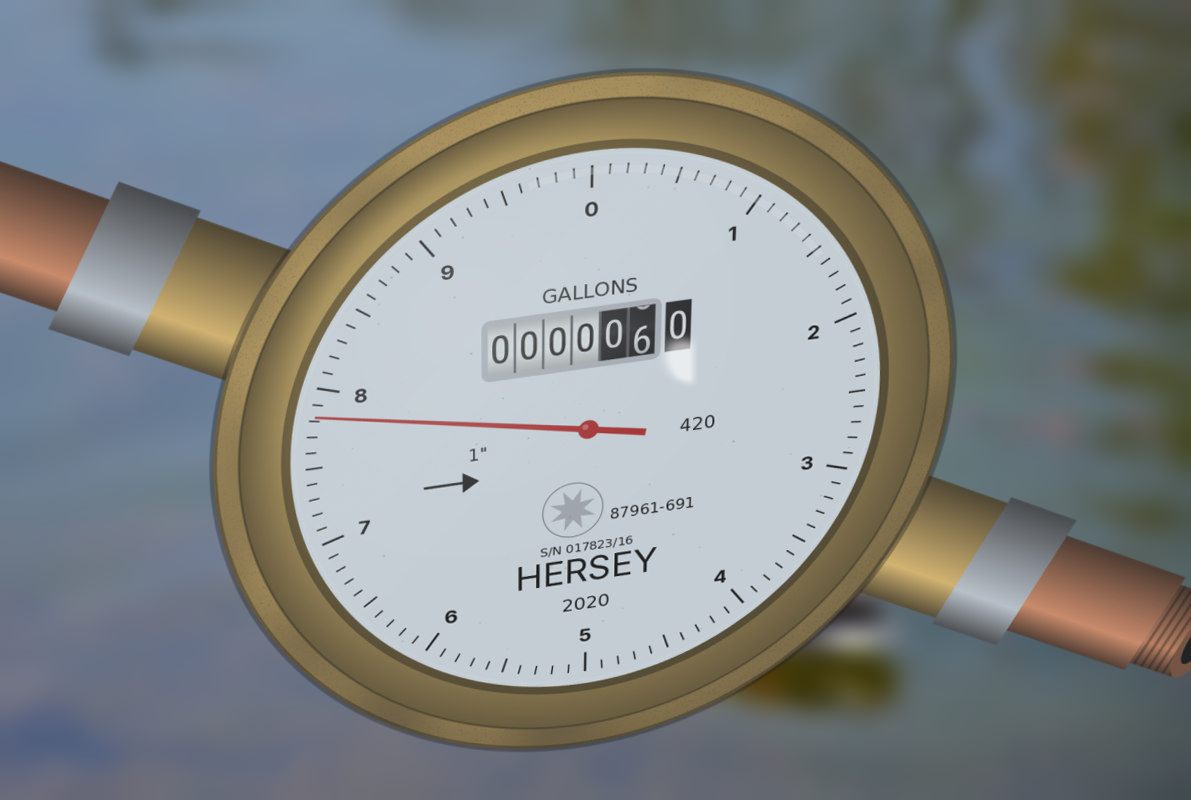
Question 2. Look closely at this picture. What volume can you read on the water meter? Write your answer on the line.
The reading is 57.8 gal
